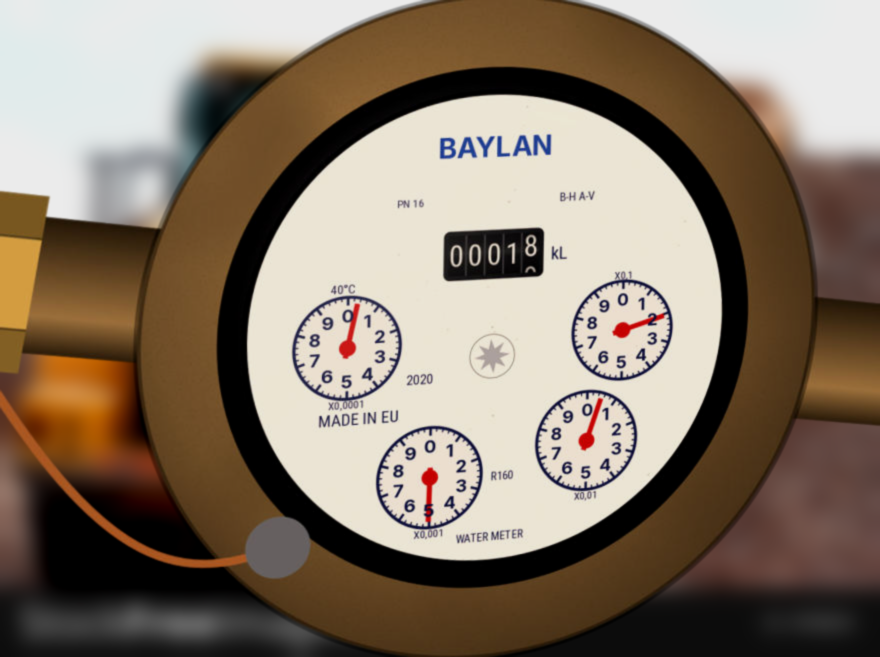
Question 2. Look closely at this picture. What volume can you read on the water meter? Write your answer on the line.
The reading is 18.2050 kL
